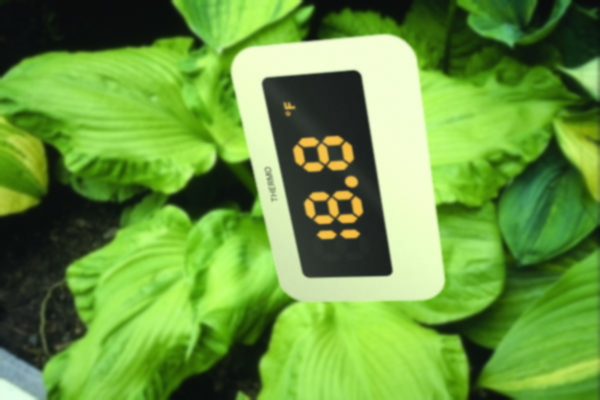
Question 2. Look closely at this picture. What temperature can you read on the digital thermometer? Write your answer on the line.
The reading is 18.8 °F
